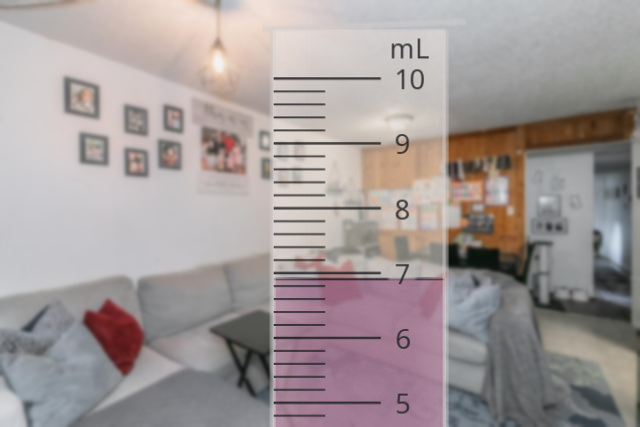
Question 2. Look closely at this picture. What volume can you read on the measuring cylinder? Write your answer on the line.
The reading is 6.9 mL
